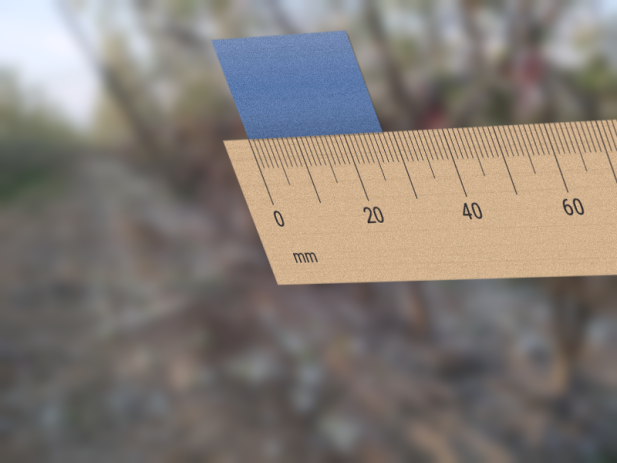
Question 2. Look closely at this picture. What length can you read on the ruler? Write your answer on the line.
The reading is 28 mm
